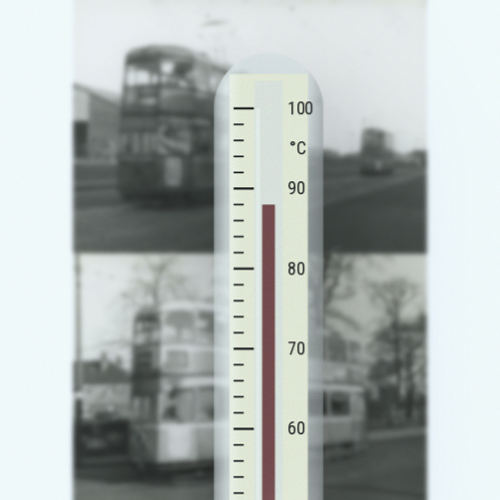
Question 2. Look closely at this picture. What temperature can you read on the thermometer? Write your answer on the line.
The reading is 88 °C
